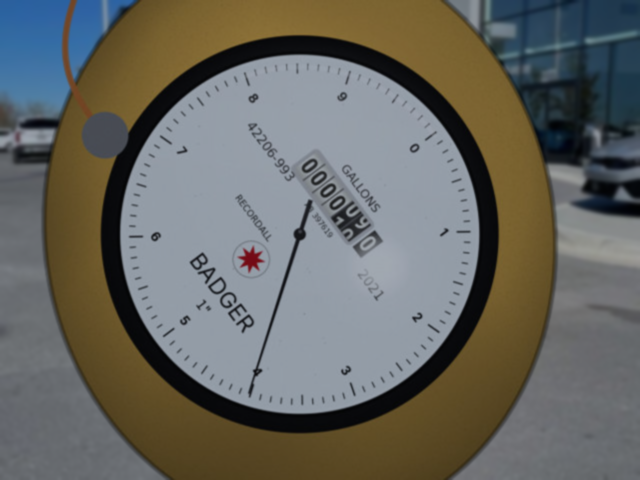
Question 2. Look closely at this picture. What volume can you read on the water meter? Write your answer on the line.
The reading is 94.0 gal
